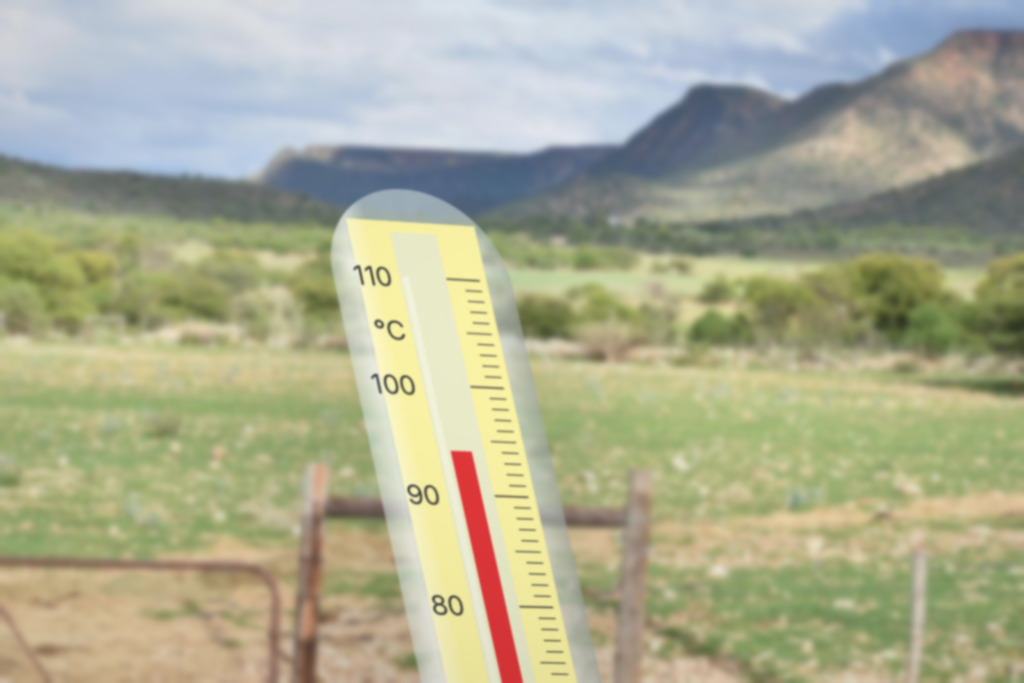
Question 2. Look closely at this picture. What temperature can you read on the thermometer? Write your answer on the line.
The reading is 94 °C
